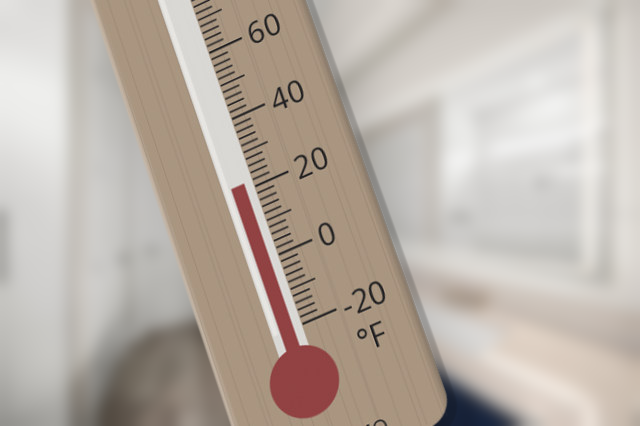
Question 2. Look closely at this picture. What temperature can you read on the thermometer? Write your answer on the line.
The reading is 22 °F
